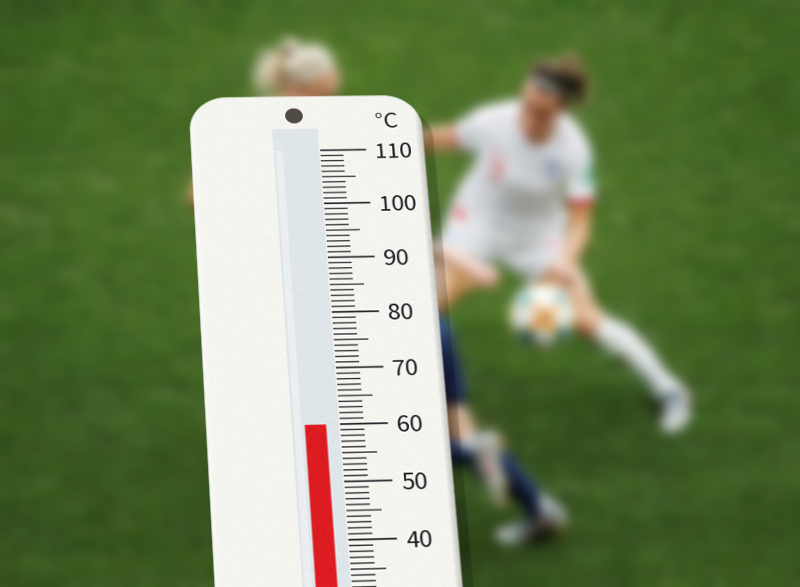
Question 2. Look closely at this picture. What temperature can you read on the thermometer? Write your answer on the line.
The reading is 60 °C
